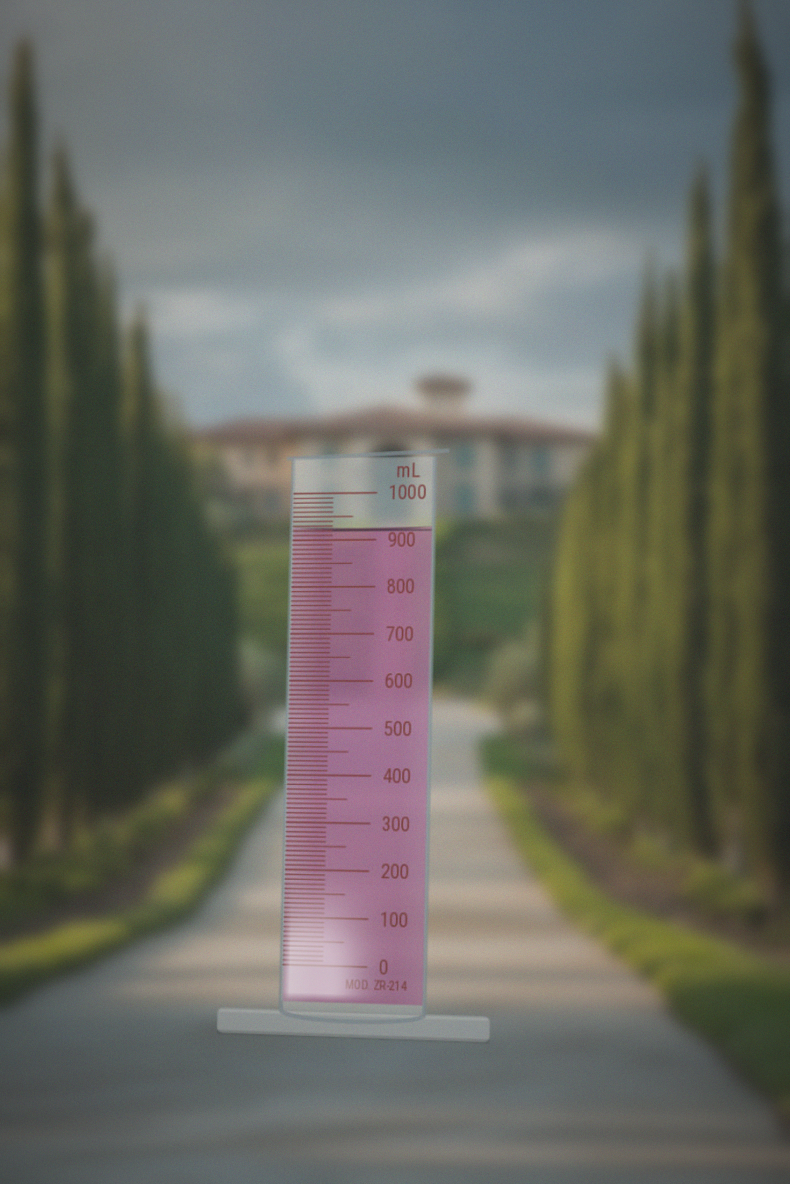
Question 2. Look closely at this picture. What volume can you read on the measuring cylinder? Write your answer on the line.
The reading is 920 mL
